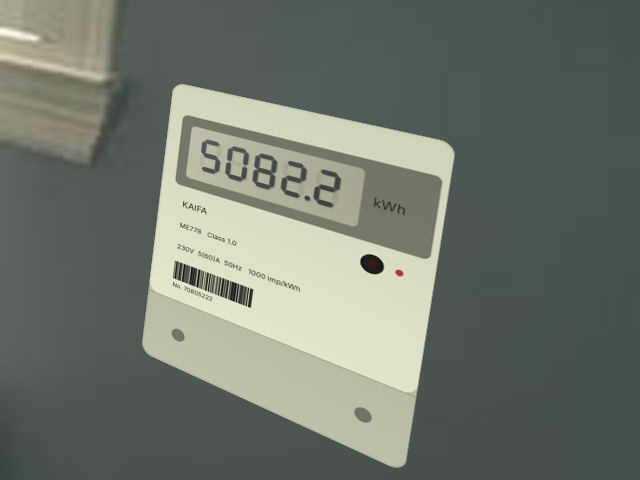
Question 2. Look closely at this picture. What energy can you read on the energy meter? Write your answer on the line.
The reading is 5082.2 kWh
